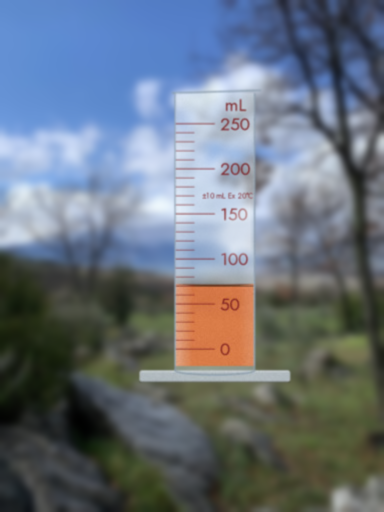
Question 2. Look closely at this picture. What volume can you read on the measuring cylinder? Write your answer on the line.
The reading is 70 mL
